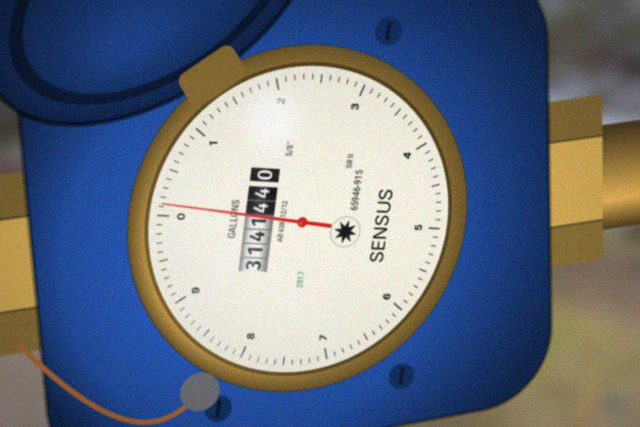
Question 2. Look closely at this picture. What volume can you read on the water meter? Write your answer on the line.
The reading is 3141440.1 gal
